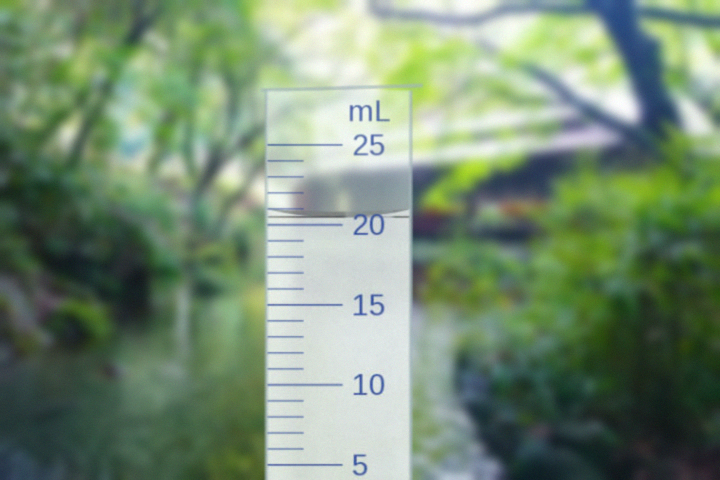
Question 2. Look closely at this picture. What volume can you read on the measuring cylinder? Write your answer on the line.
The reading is 20.5 mL
